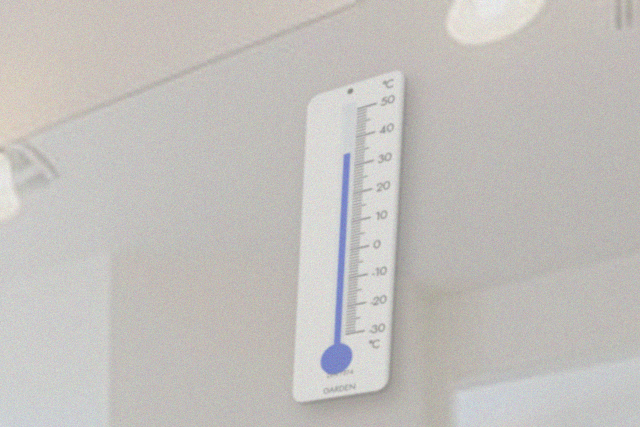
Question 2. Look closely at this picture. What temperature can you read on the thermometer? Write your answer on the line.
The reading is 35 °C
